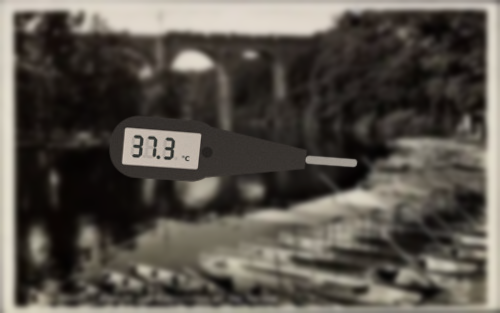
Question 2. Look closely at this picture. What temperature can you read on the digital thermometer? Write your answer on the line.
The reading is 37.3 °C
